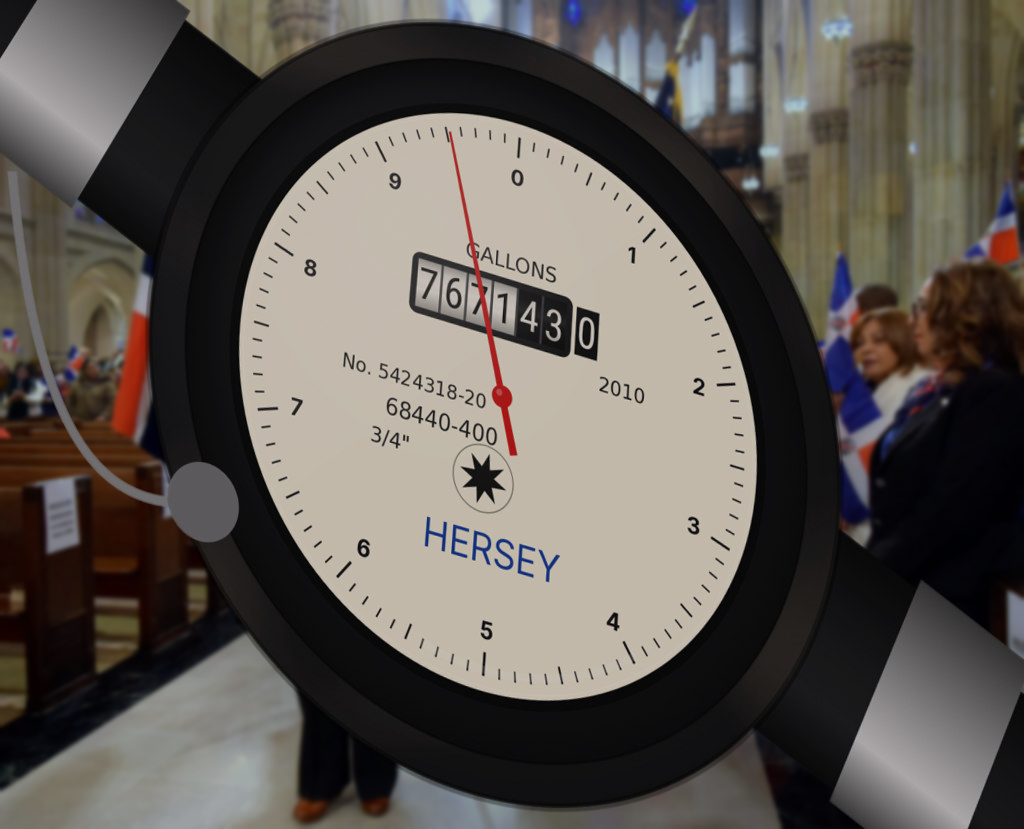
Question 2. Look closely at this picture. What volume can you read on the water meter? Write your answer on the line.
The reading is 7671429.5 gal
